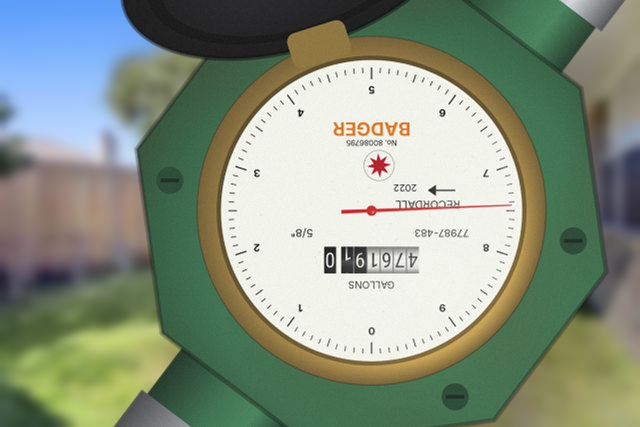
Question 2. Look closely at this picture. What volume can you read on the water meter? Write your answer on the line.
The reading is 4761907.4 gal
